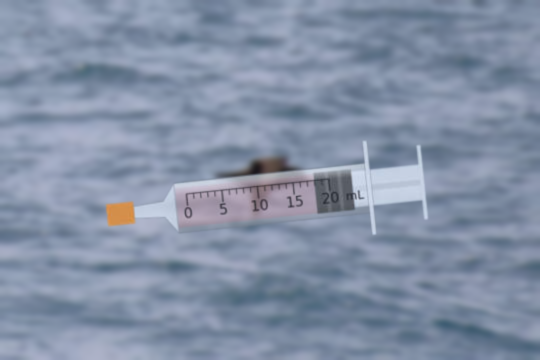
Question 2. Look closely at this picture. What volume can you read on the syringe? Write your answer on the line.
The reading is 18 mL
